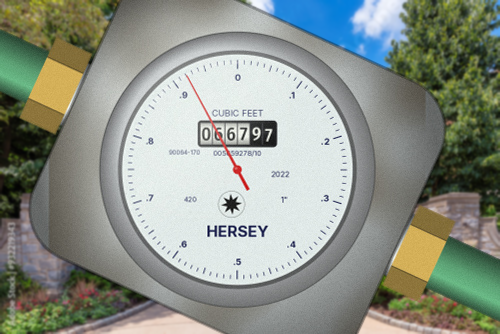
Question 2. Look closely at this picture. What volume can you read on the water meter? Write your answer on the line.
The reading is 66796.92 ft³
